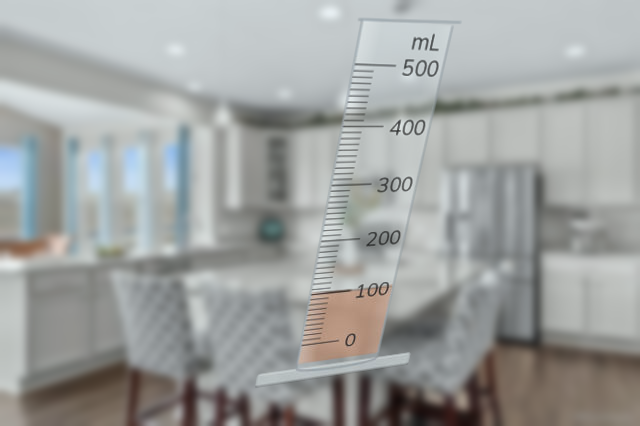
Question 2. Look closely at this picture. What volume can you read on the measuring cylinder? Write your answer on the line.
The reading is 100 mL
